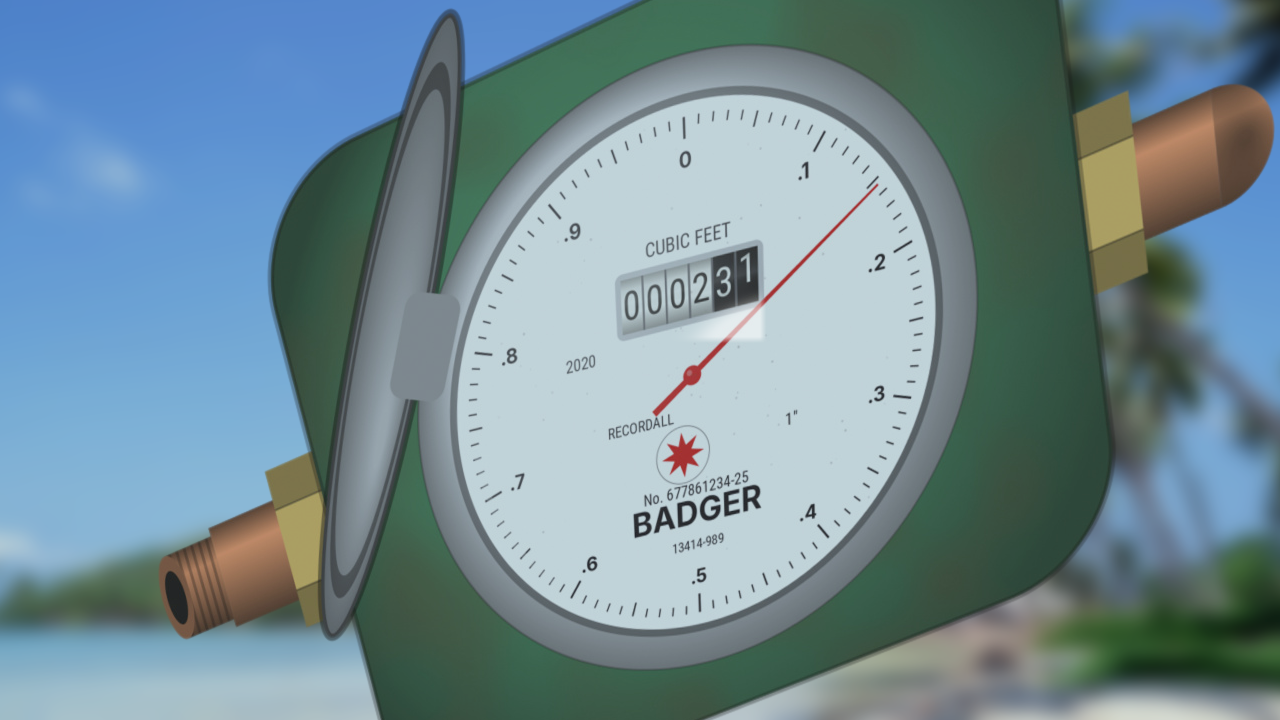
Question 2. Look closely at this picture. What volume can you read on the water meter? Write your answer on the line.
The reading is 231.15 ft³
